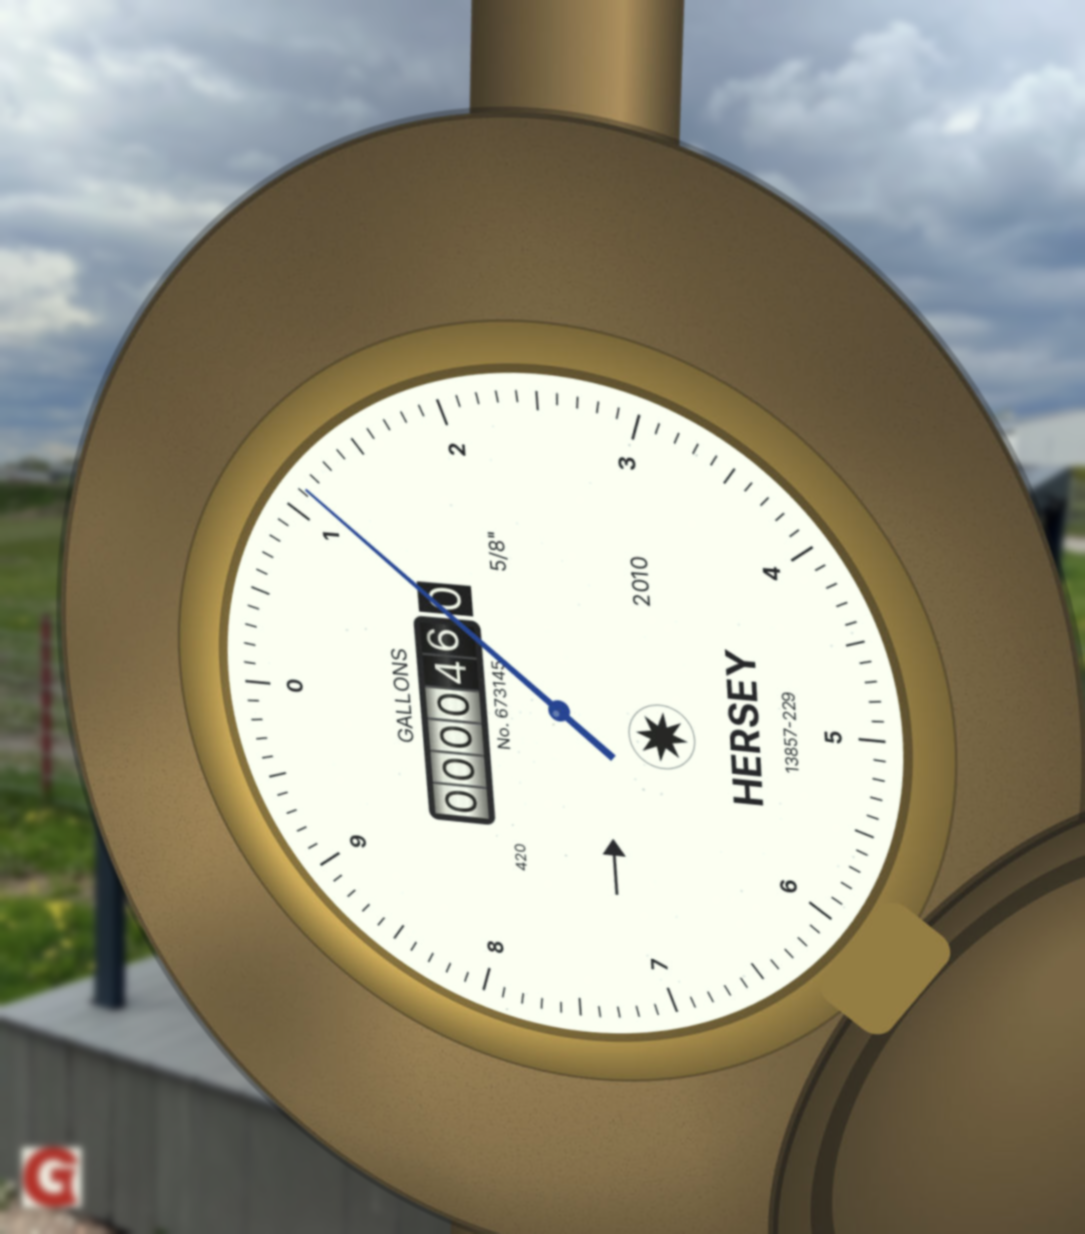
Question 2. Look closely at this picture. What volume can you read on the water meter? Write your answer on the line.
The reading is 461.1 gal
